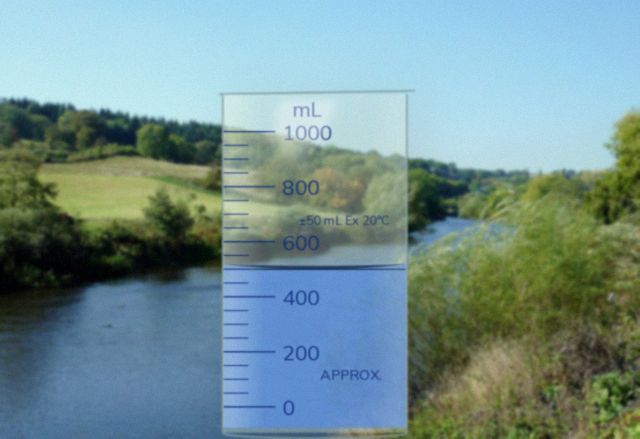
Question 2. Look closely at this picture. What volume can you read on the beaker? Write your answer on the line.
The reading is 500 mL
